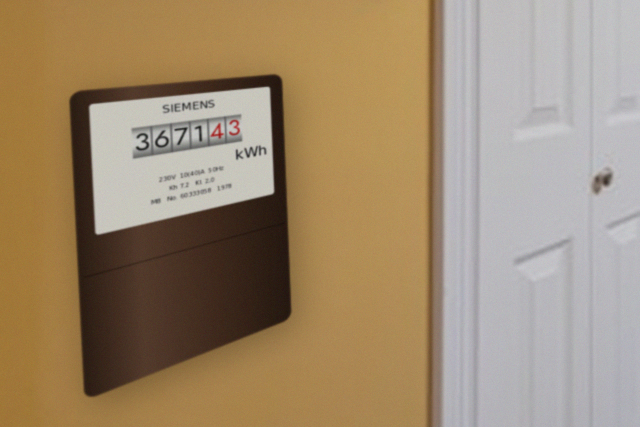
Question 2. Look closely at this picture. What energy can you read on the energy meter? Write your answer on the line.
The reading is 3671.43 kWh
